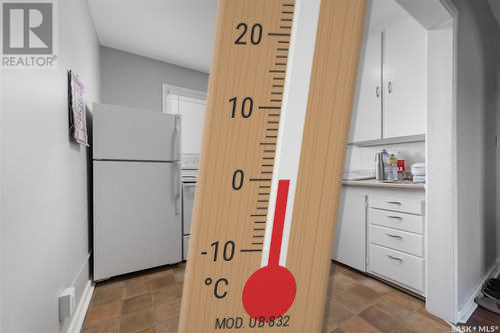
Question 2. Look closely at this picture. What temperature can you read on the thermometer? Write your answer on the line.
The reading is 0 °C
